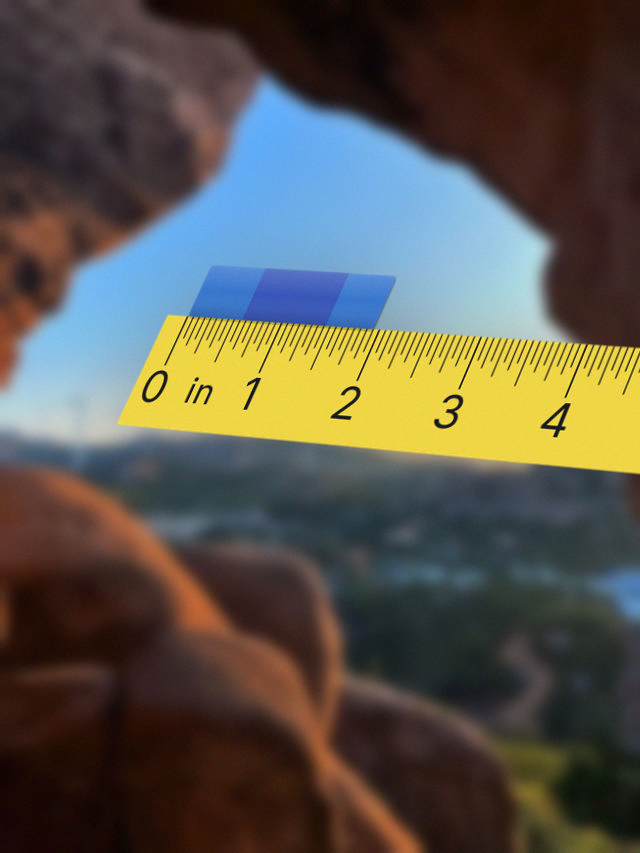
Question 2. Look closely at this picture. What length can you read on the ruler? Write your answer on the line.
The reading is 1.9375 in
